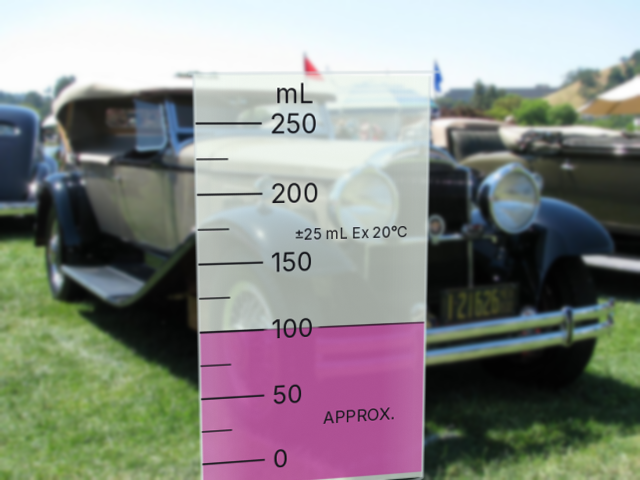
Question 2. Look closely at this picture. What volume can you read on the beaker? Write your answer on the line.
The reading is 100 mL
